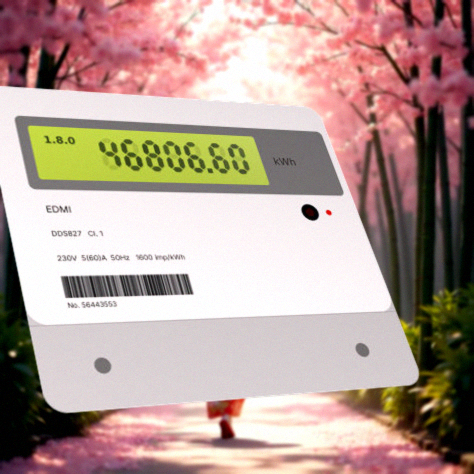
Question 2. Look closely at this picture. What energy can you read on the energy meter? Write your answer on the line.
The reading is 46806.60 kWh
